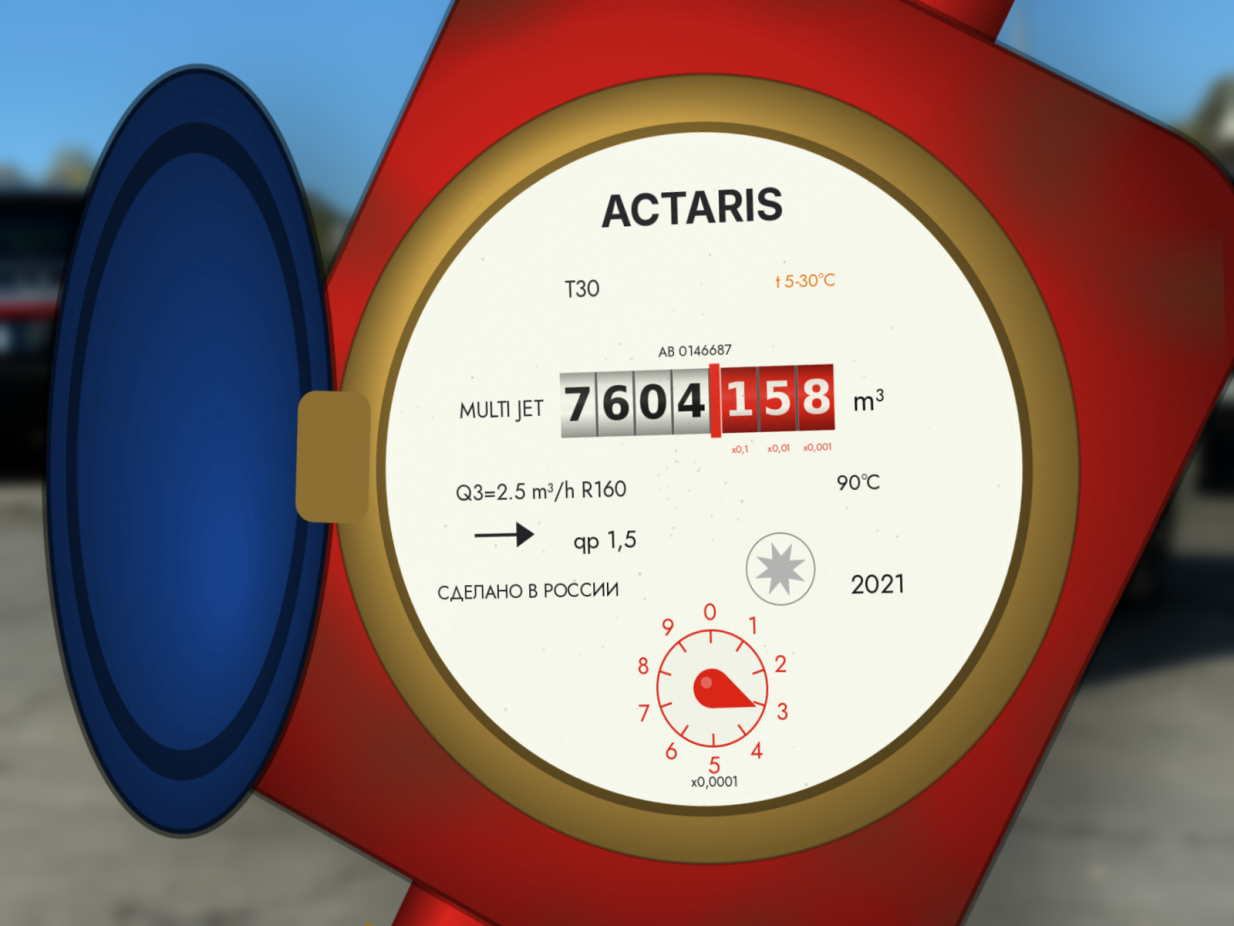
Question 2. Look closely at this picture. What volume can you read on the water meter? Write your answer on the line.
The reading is 7604.1583 m³
